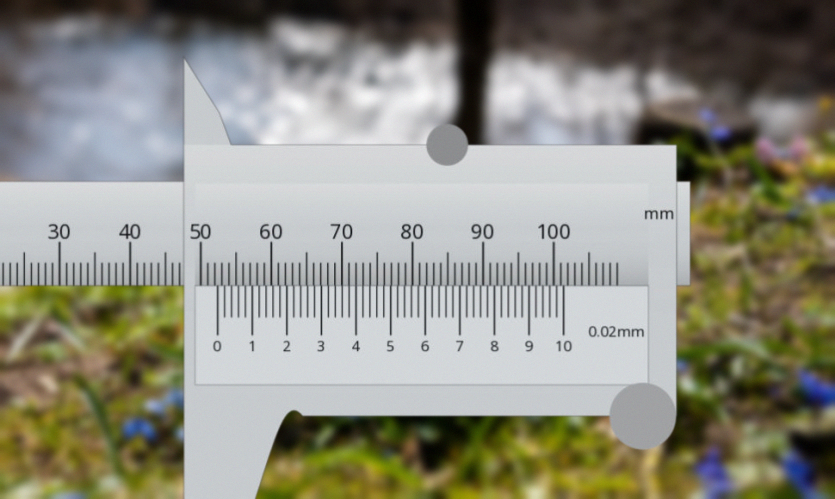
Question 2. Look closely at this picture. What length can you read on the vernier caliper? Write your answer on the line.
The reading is 52.4 mm
